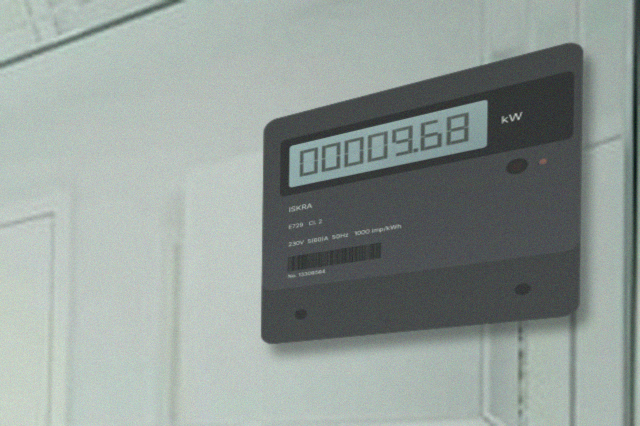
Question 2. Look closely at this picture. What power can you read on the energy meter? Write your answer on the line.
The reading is 9.68 kW
